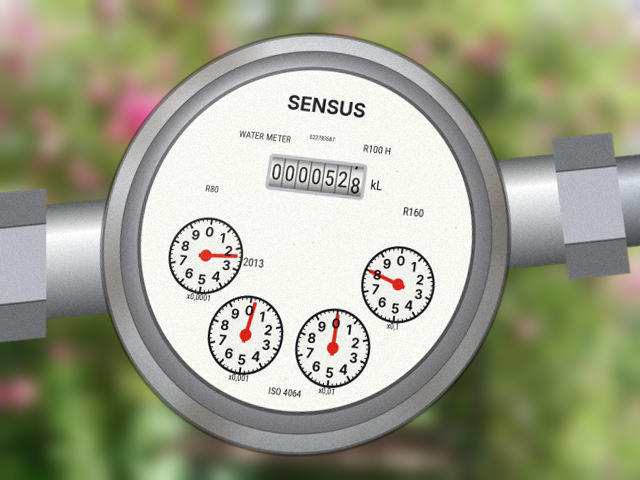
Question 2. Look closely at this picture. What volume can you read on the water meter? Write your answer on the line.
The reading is 527.8002 kL
